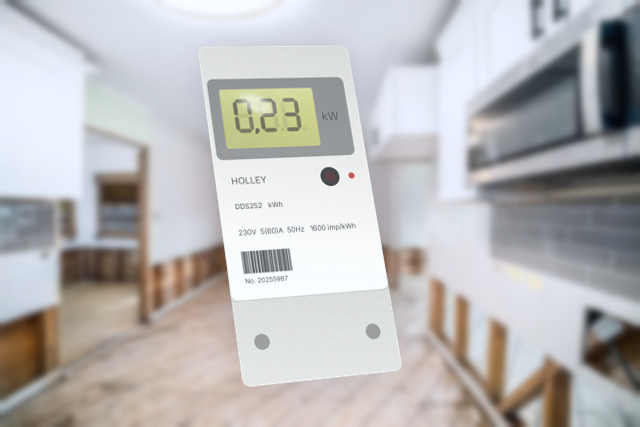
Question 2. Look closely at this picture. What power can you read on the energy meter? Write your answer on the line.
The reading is 0.23 kW
